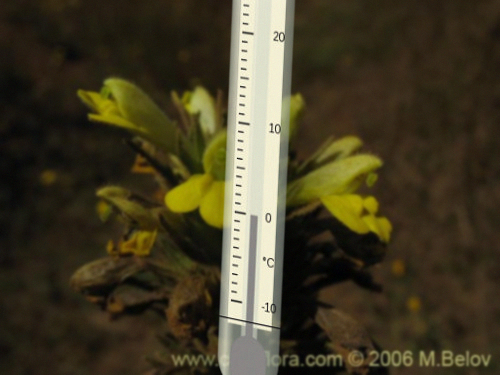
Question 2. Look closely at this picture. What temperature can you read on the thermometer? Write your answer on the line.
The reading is 0 °C
